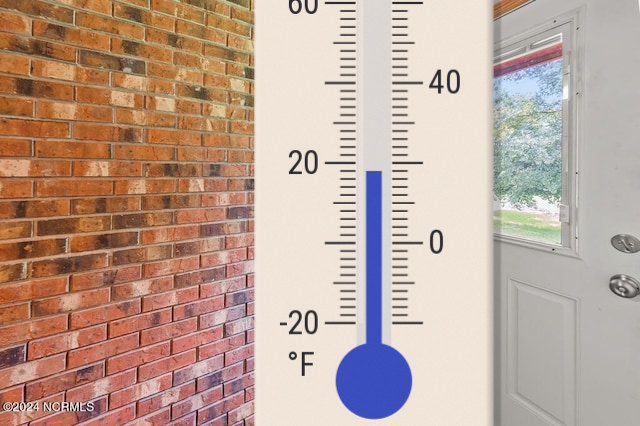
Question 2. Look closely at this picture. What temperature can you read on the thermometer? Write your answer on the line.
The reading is 18 °F
